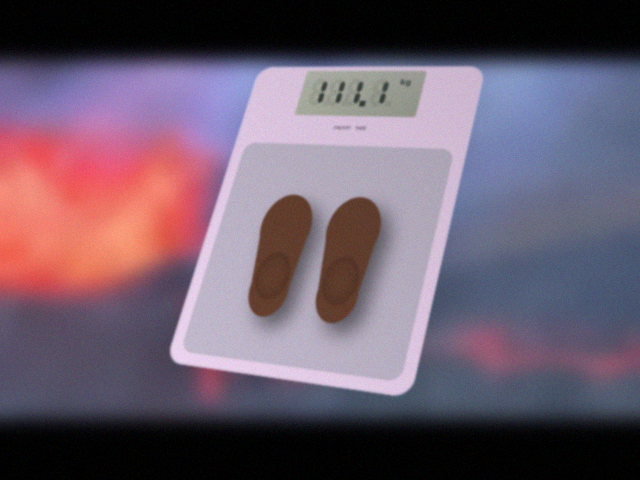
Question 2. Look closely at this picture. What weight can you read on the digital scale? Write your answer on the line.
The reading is 111.1 kg
